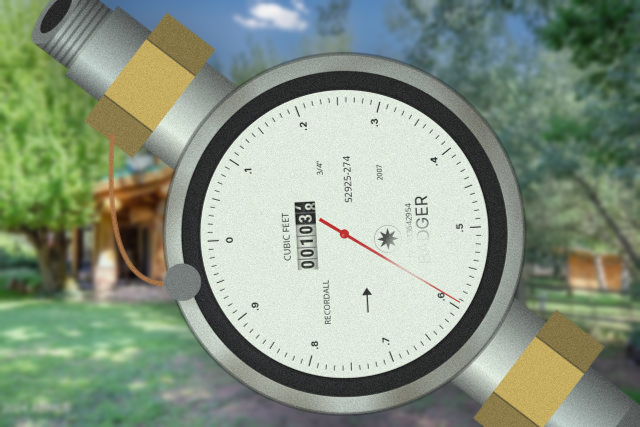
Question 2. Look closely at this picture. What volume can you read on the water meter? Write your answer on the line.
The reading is 1037.59 ft³
